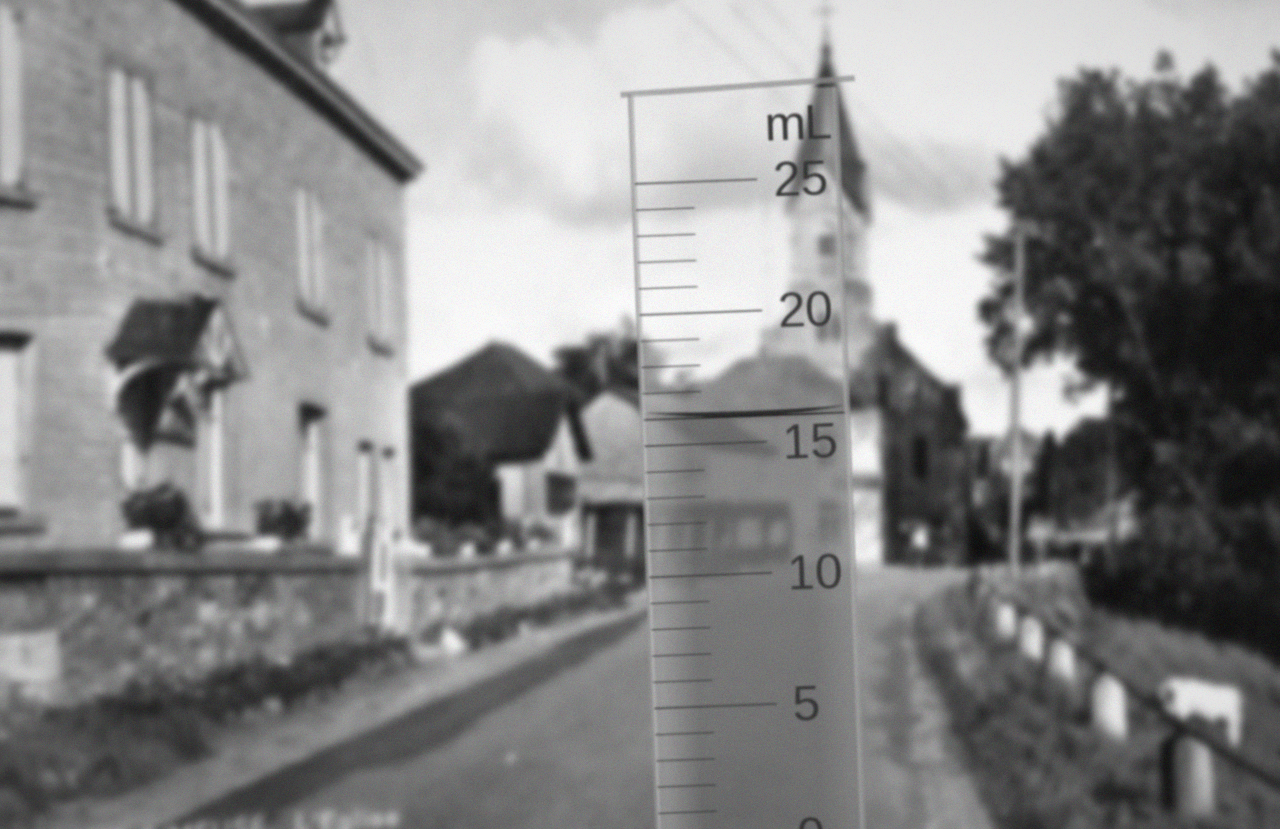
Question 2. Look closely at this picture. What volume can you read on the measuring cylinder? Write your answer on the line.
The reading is 16 mL
